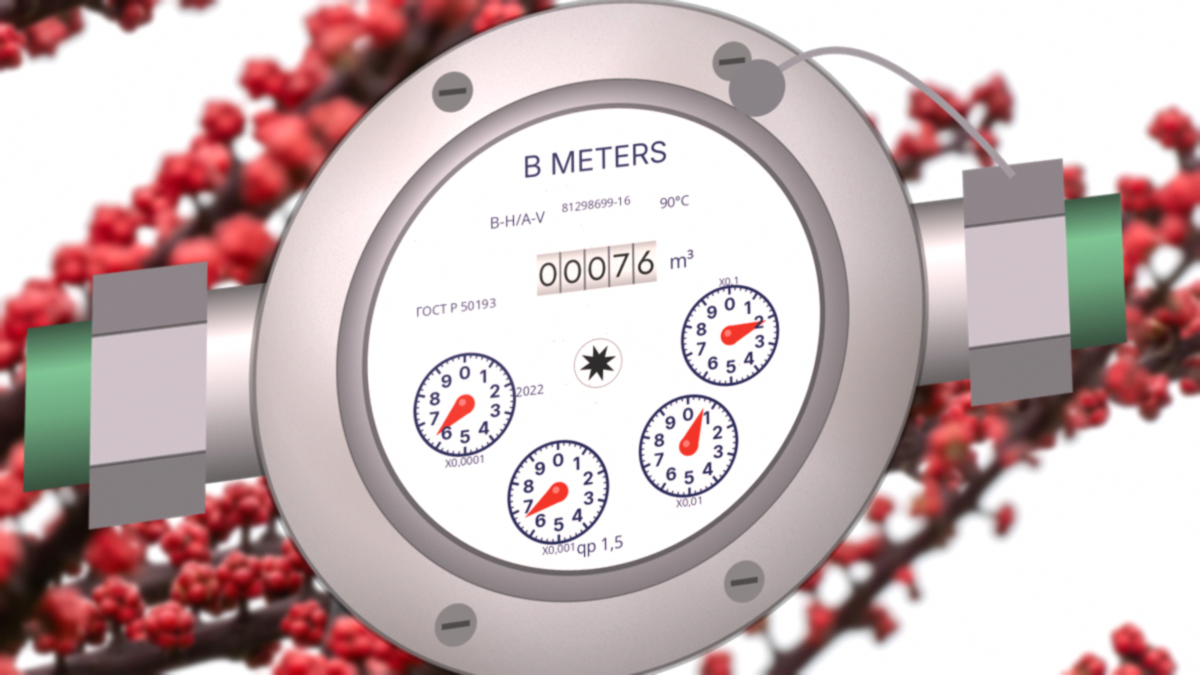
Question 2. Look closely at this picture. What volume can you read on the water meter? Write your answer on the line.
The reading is 76.2066 m³
